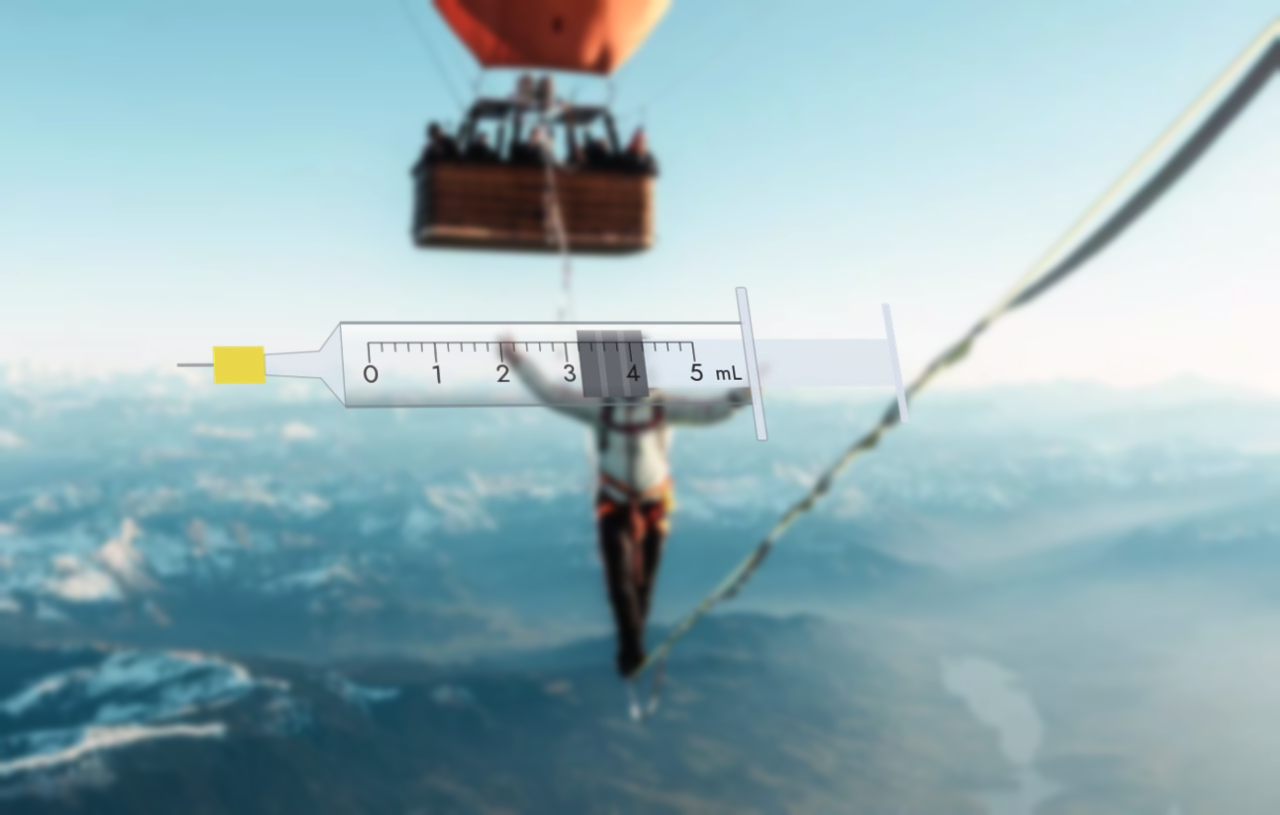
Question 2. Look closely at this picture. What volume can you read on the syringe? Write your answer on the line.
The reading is 3.2 mL
